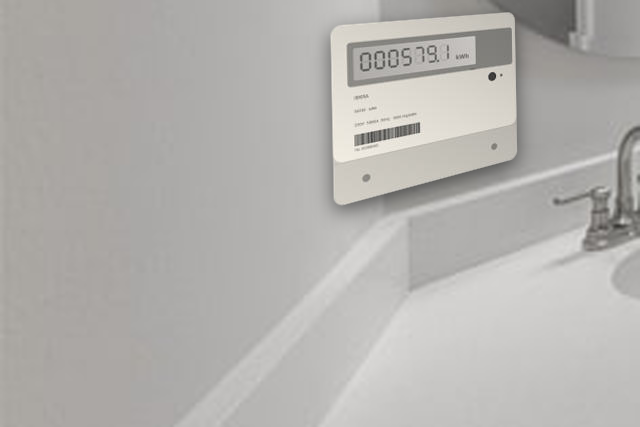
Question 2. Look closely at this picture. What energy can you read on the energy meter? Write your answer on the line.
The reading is 579.1 kWh
